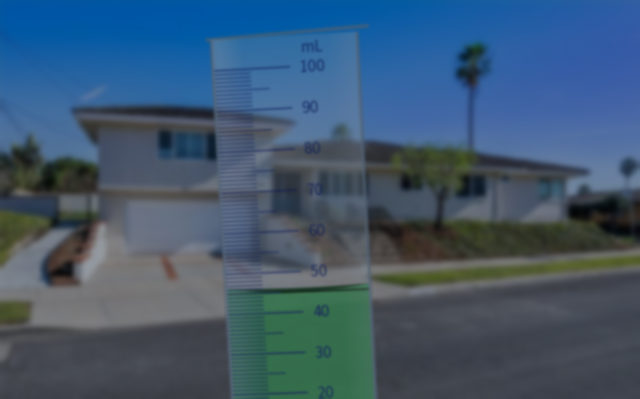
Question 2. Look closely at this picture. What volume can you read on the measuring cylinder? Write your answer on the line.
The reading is 45 mL
